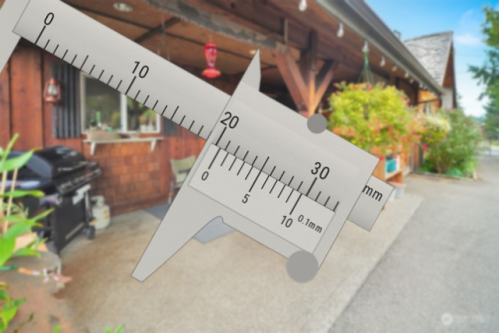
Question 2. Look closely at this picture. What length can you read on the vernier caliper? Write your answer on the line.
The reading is 20.5 mm
